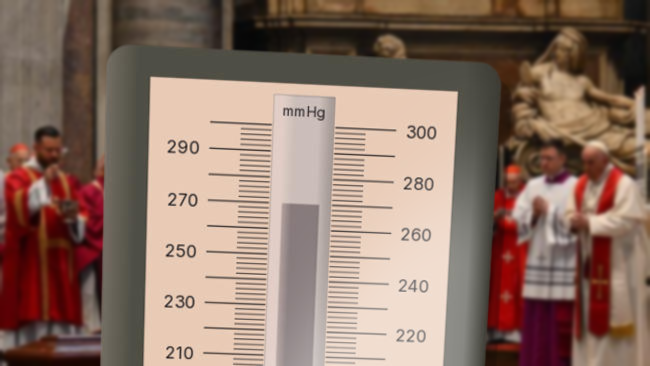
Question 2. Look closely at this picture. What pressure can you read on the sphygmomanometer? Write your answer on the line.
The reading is 270 mmHg
